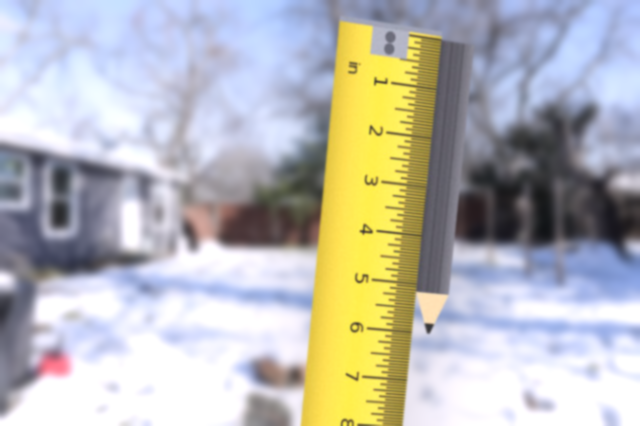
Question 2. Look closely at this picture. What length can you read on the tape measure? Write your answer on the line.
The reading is 6 in
